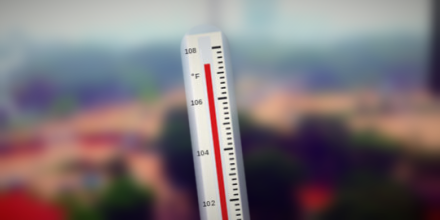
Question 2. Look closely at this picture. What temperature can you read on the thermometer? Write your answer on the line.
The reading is 107.4 °F
